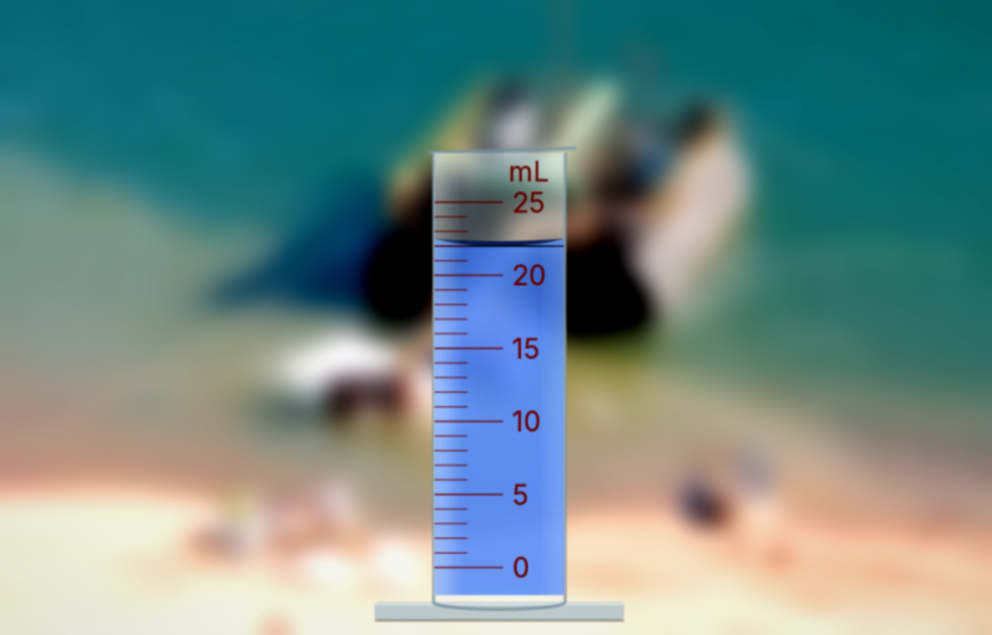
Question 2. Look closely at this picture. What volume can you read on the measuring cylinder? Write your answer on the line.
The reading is 22 mL
